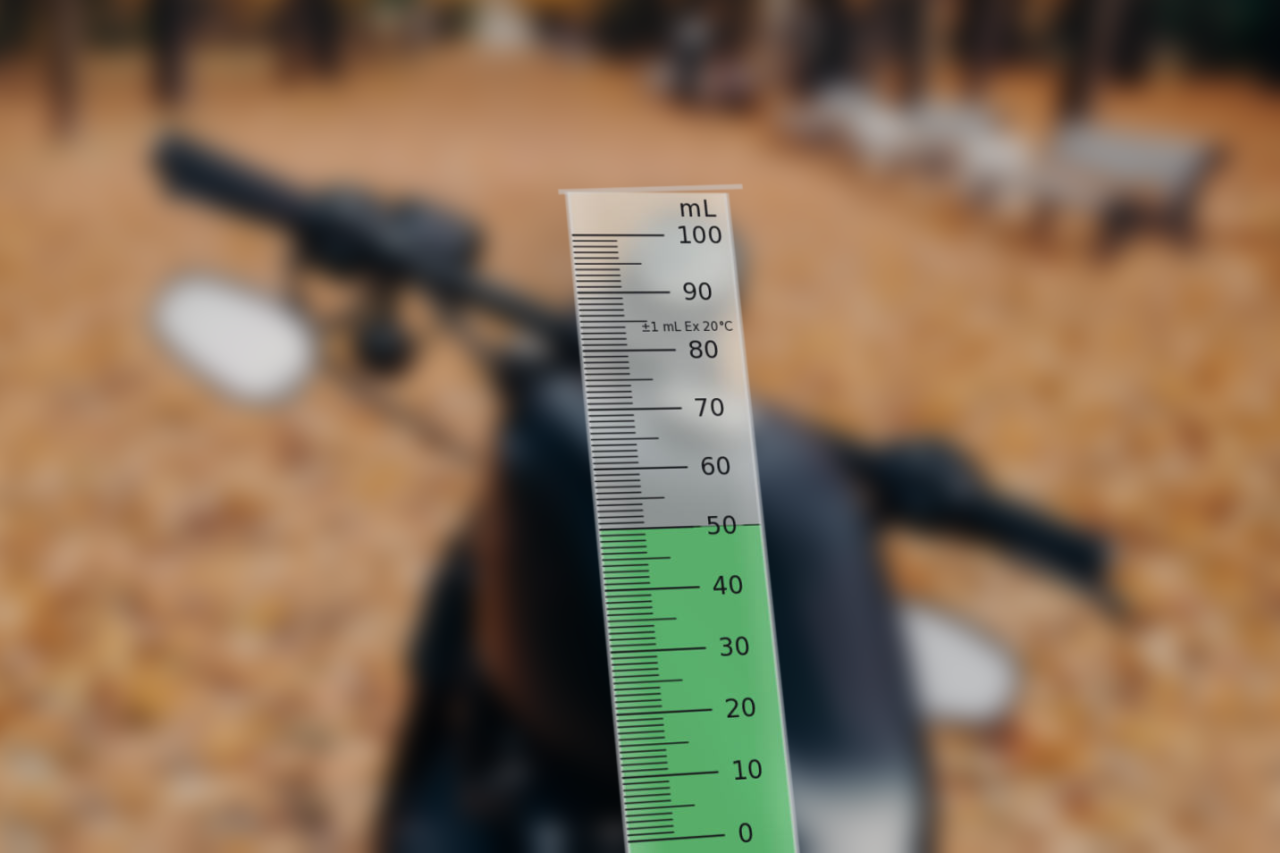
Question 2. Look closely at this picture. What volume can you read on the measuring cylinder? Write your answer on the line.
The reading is 50 mL
